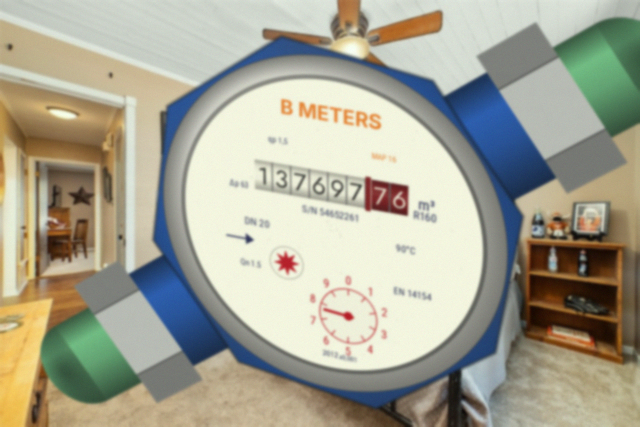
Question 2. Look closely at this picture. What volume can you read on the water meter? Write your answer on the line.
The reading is 137697.767 m³
